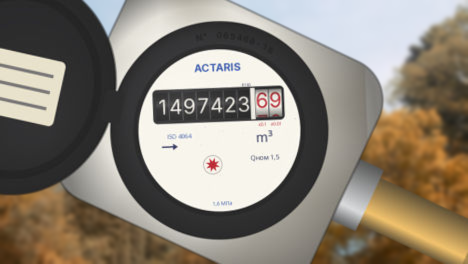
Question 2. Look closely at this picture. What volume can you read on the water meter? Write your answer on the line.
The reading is 1497423.69 m³
